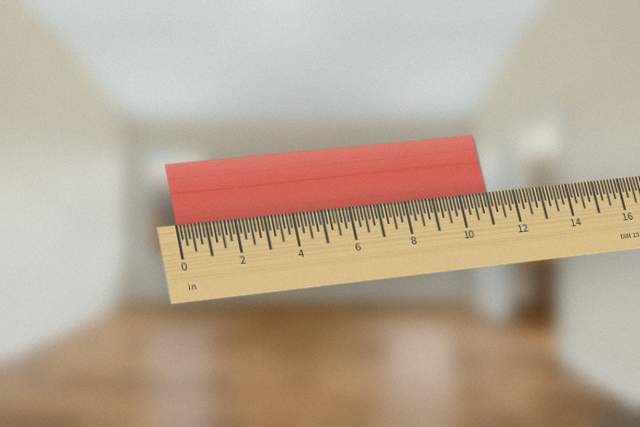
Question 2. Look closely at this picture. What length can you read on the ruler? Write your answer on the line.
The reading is 11 in
